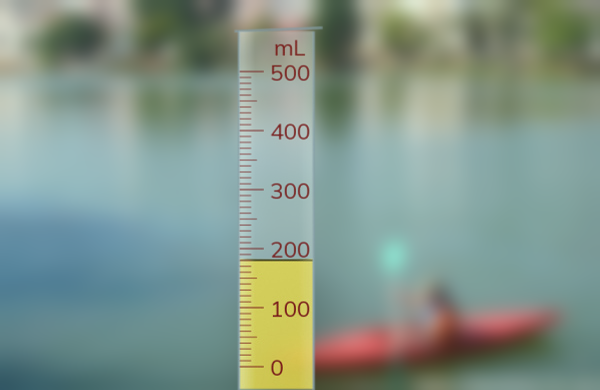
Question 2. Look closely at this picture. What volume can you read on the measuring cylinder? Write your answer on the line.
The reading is 180 mL
